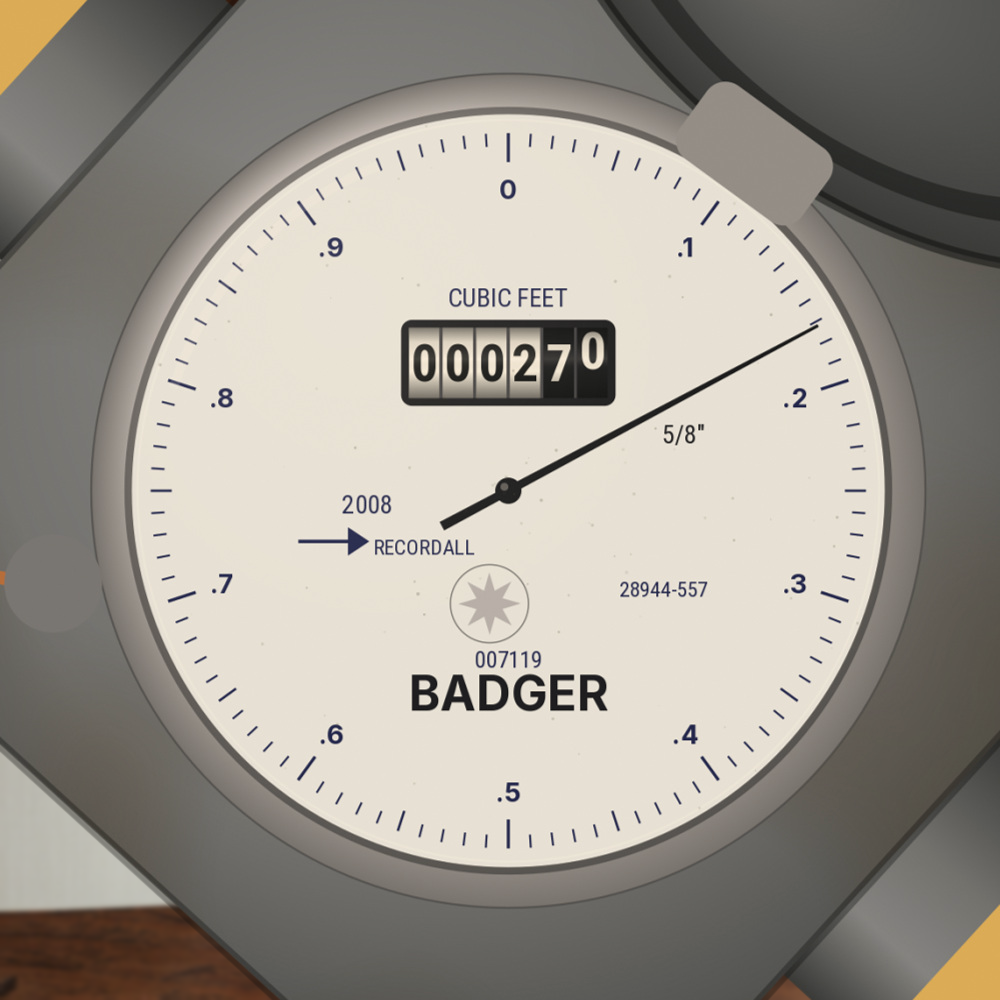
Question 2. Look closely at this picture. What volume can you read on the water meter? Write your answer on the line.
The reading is 270.17 ft³
